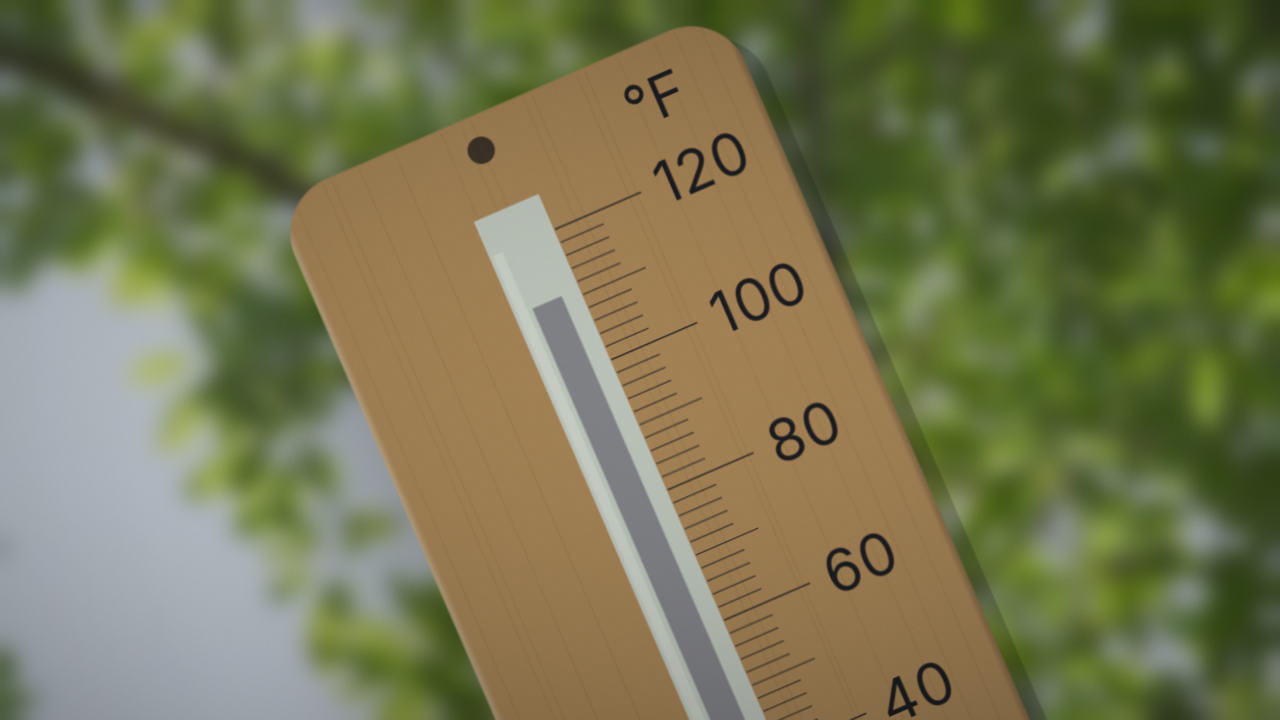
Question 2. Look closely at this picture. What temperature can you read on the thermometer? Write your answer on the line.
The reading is 111 °F
